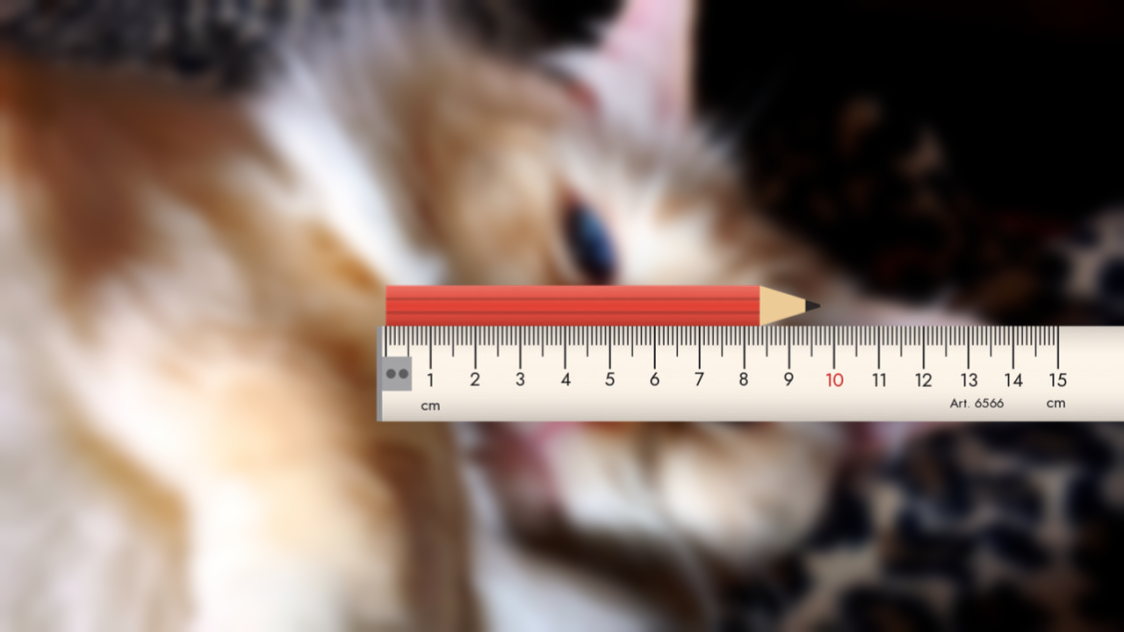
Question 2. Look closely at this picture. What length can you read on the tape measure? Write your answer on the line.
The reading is 9.7 cm
